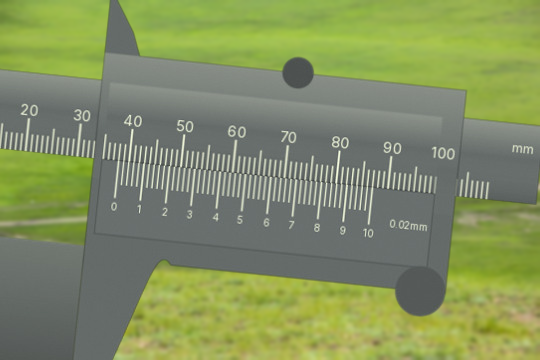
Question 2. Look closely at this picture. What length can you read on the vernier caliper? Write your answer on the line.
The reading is 38.0 mm
